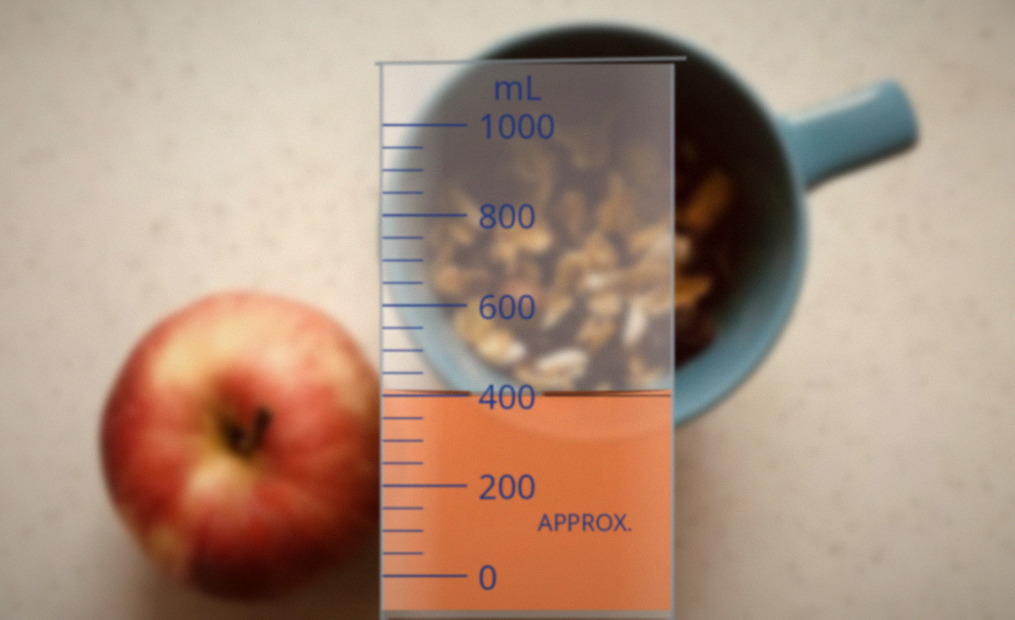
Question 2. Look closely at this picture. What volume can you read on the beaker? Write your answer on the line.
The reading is 400 mL
